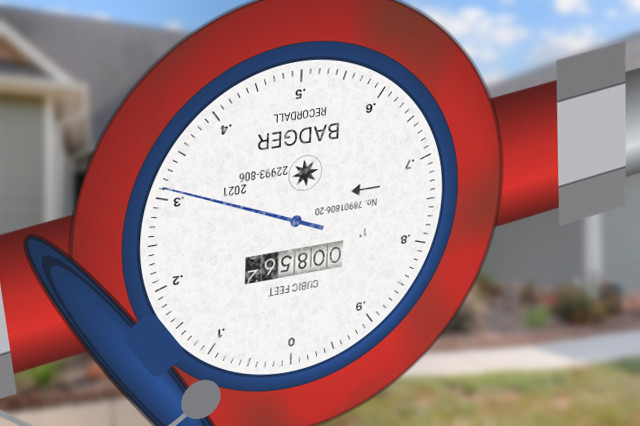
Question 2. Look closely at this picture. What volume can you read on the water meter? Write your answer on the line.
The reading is 8562.31 ft³
